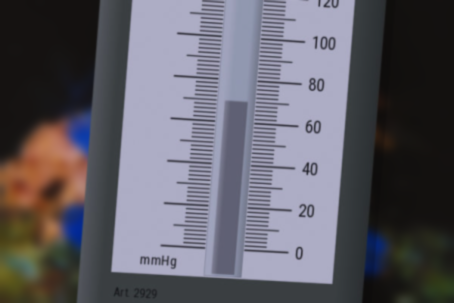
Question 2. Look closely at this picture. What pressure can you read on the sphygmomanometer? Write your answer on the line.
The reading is 70 mmHg
